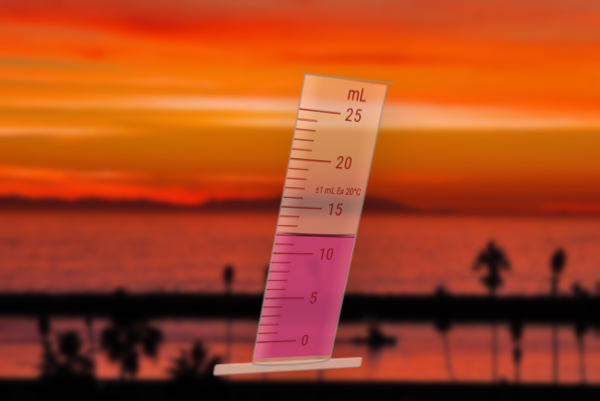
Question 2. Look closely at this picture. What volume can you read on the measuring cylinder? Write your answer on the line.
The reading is 12 mL
